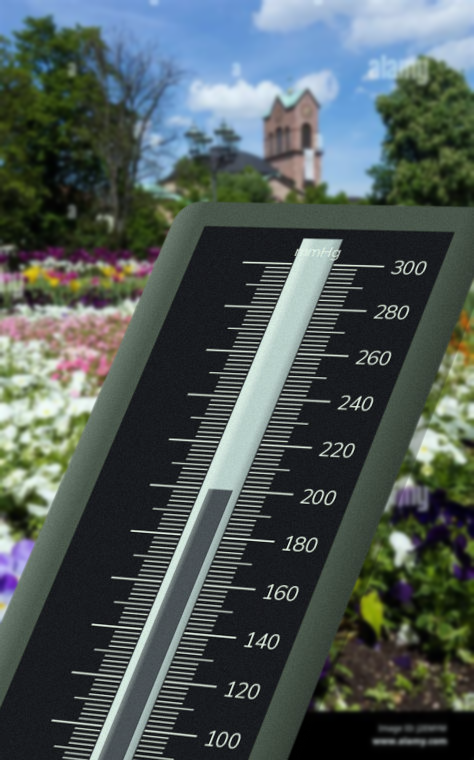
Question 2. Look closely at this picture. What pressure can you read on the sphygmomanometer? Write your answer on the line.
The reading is 200 mmHg
